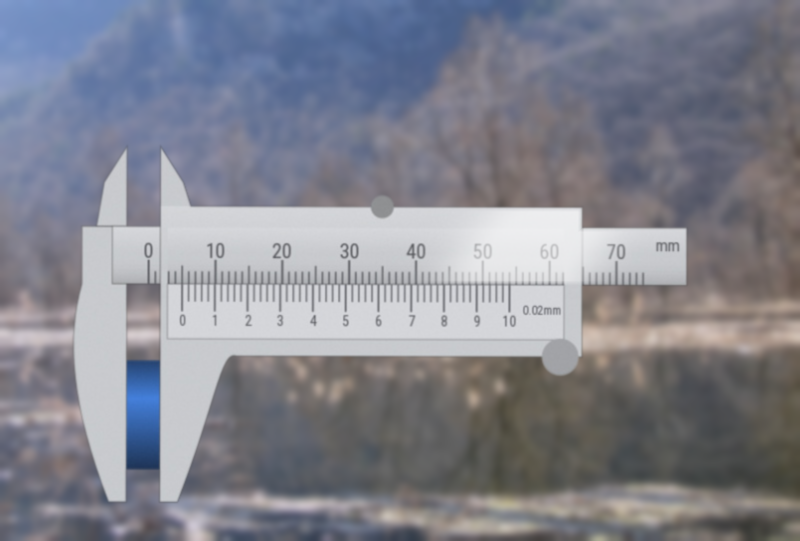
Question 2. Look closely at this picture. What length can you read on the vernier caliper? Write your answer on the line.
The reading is 5.0 mm
